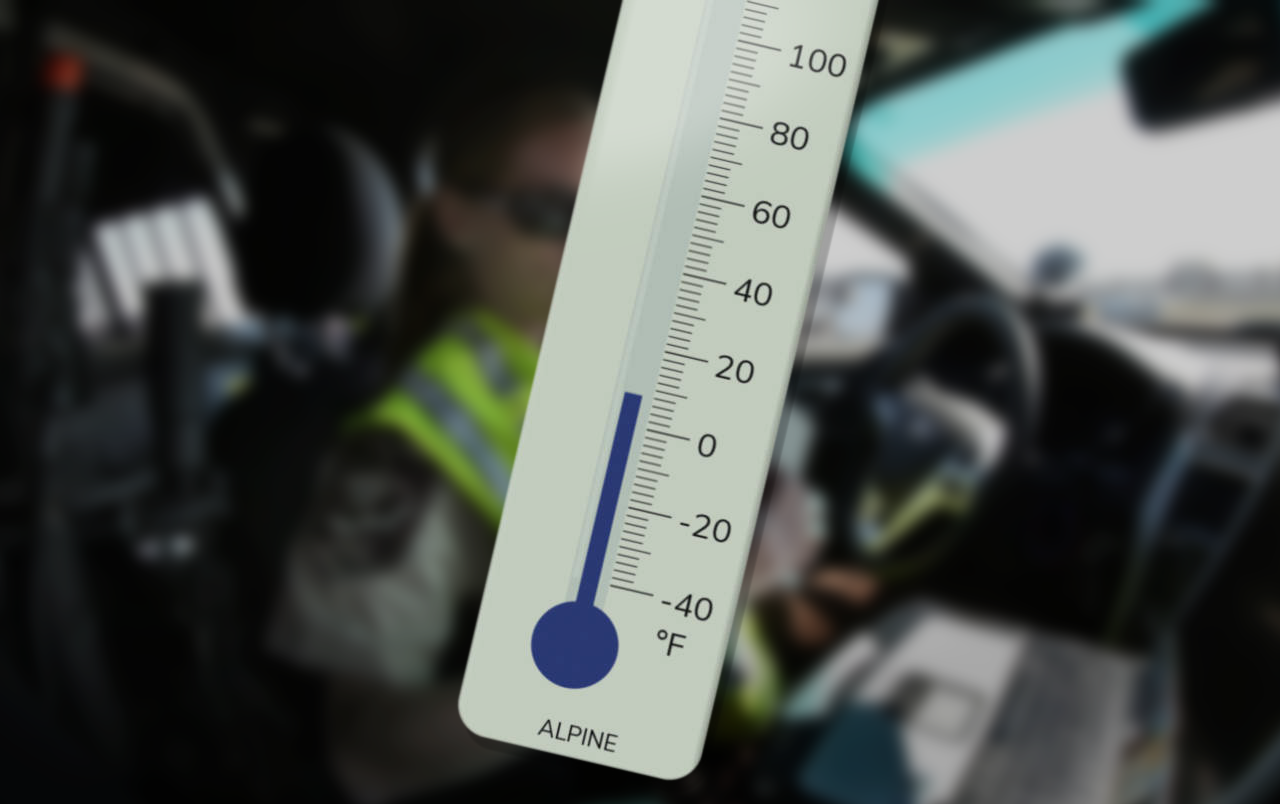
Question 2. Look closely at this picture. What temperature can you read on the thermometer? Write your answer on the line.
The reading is 8 °F
